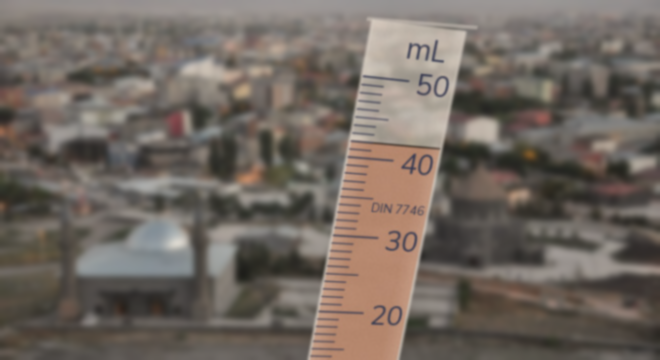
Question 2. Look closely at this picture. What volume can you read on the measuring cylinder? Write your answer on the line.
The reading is 42 mL
